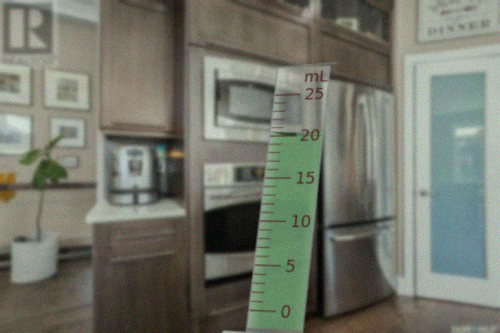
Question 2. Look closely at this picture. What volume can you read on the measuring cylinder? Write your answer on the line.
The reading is 20 mL
